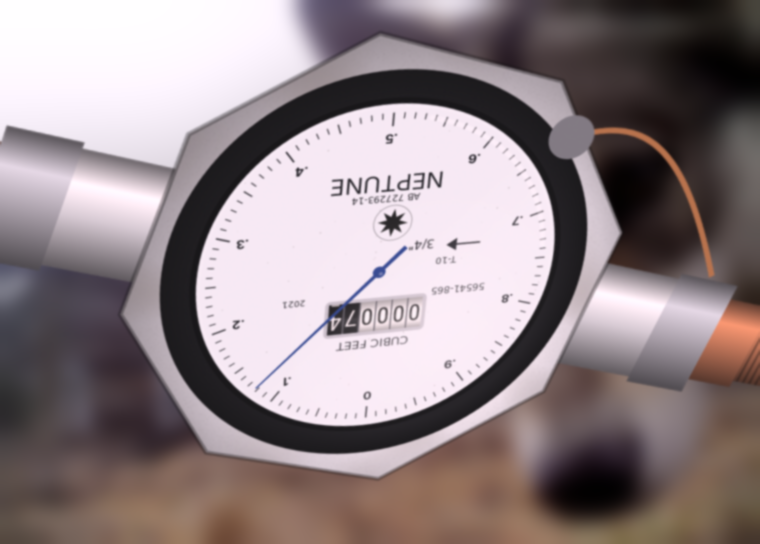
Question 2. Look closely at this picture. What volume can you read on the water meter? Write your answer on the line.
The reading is 74.12 ft³
